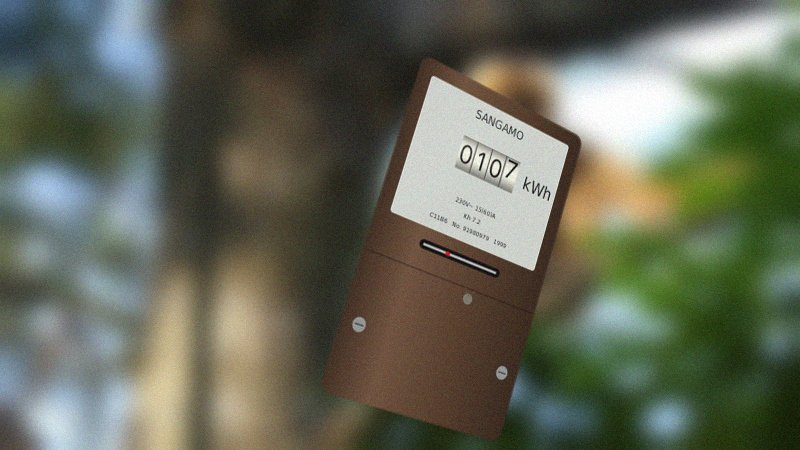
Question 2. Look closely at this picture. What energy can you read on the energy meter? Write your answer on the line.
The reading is 107 kWh
